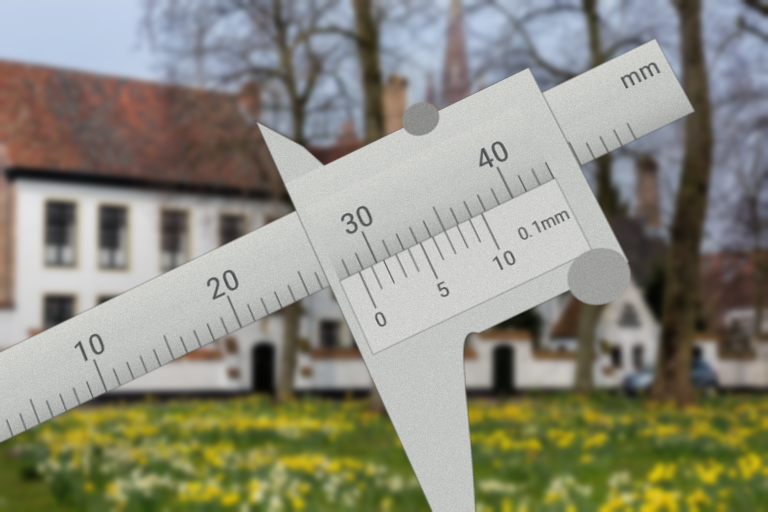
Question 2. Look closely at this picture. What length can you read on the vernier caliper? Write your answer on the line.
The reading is 28.7 mm
